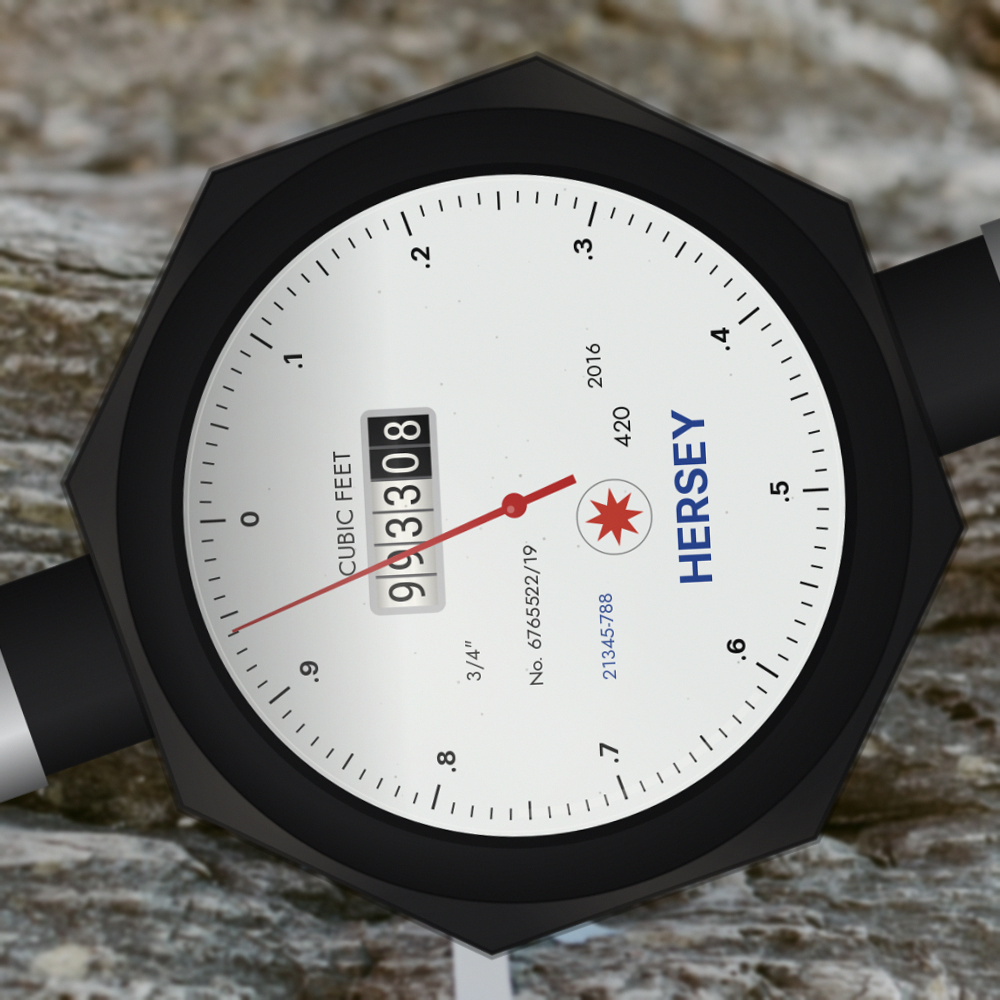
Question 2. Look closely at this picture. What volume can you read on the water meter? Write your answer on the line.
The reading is 993307.94 ft³
